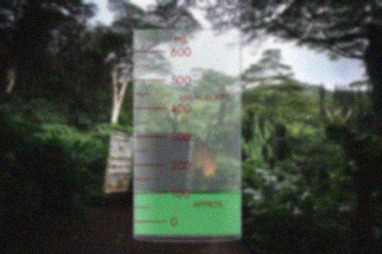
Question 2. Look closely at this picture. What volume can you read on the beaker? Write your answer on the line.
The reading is 100 mL
